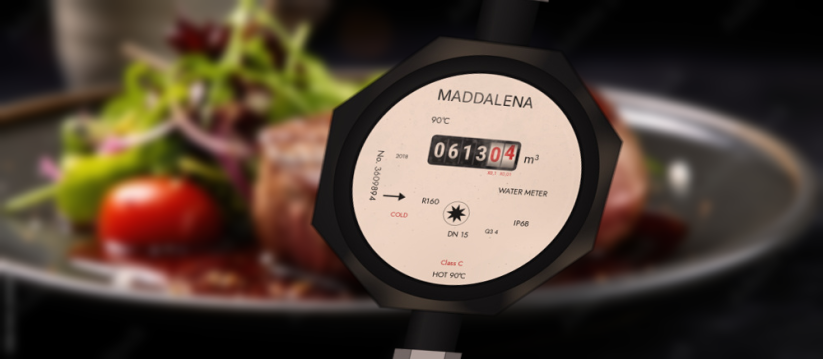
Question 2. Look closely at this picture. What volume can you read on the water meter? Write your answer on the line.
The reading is 613.04 m³
